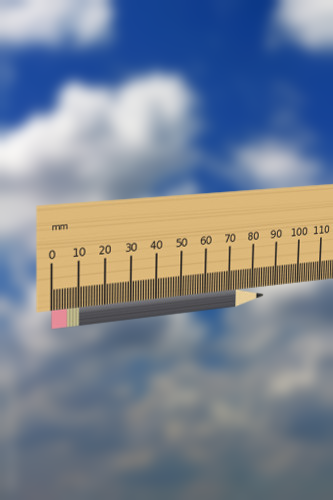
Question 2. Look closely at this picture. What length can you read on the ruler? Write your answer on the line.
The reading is 85 mm
